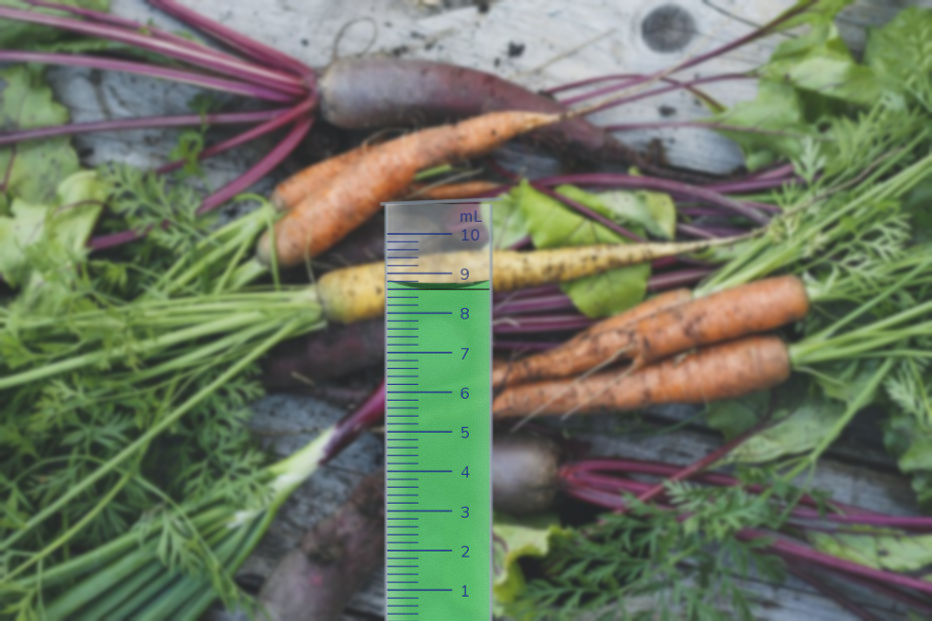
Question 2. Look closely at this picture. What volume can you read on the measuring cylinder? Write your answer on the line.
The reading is 8.6 mL
